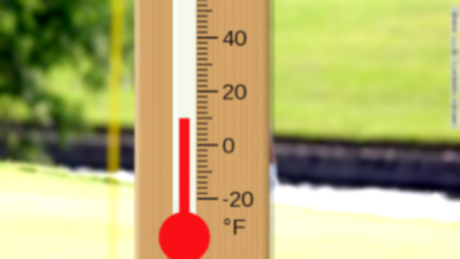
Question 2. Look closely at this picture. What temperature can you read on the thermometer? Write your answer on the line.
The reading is 10 °F
